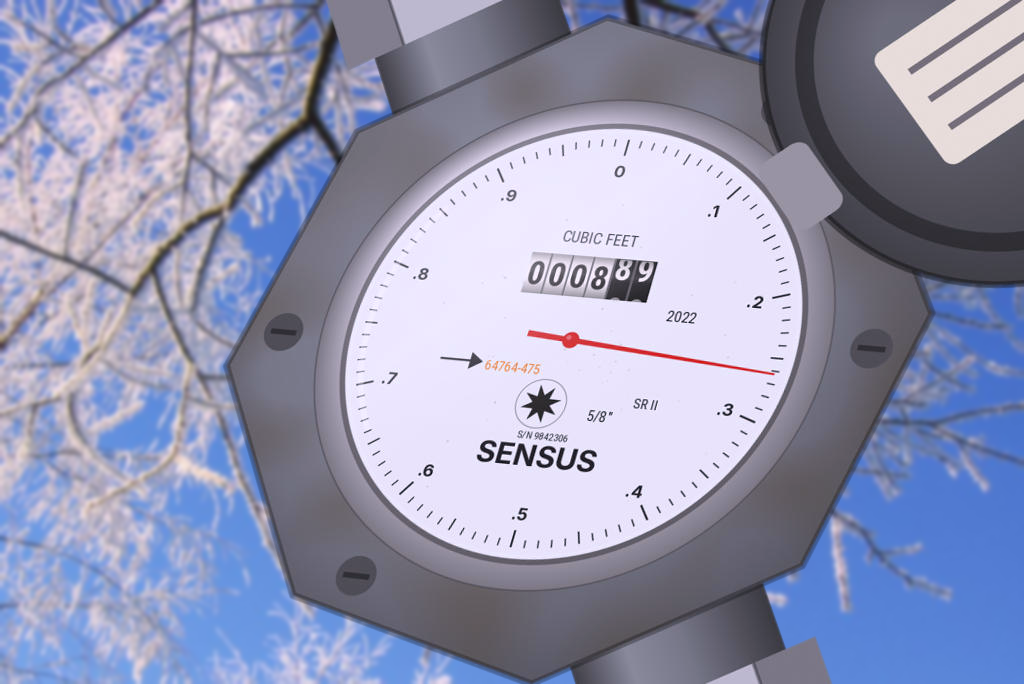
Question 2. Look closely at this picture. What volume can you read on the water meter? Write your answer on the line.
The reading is 889.26 ft³
